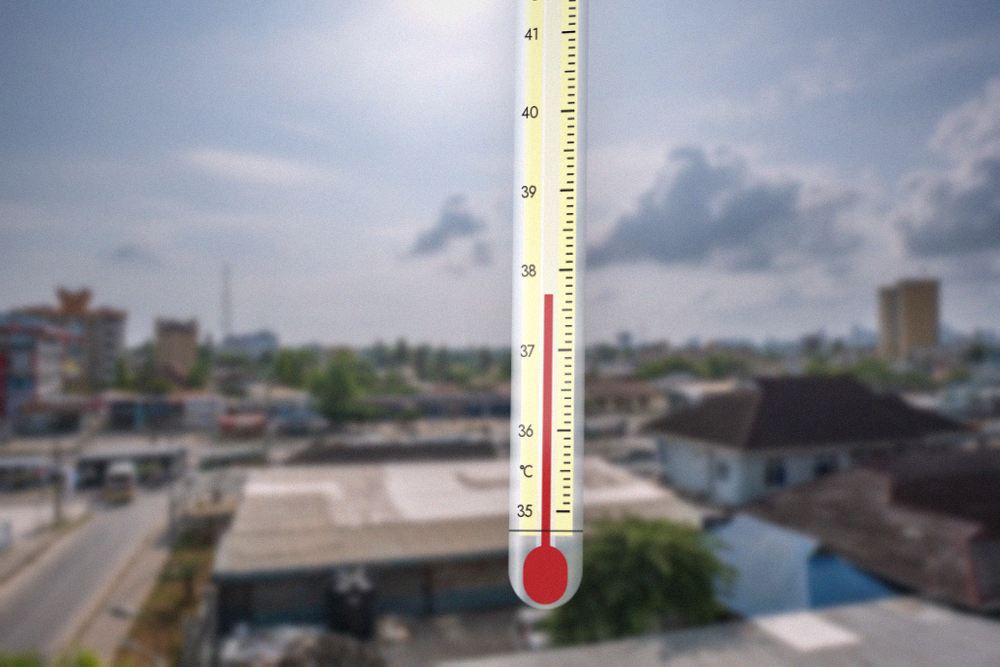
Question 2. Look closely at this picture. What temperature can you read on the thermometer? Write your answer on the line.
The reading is 37.7 °C
